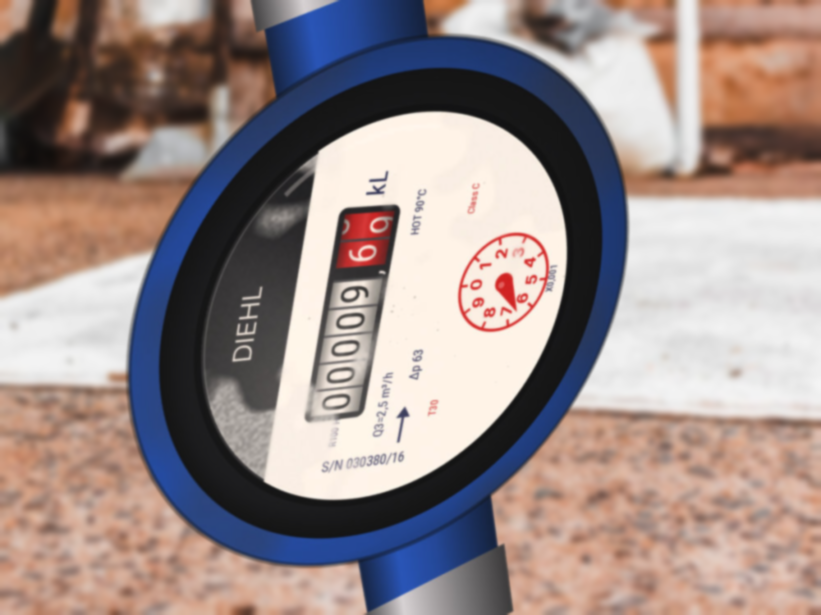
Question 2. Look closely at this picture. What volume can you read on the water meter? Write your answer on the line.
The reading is 9.686 kL
